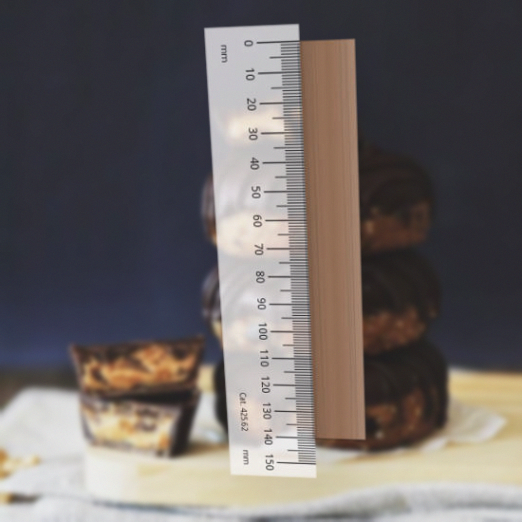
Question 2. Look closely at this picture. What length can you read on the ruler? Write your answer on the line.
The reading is 140 mm
